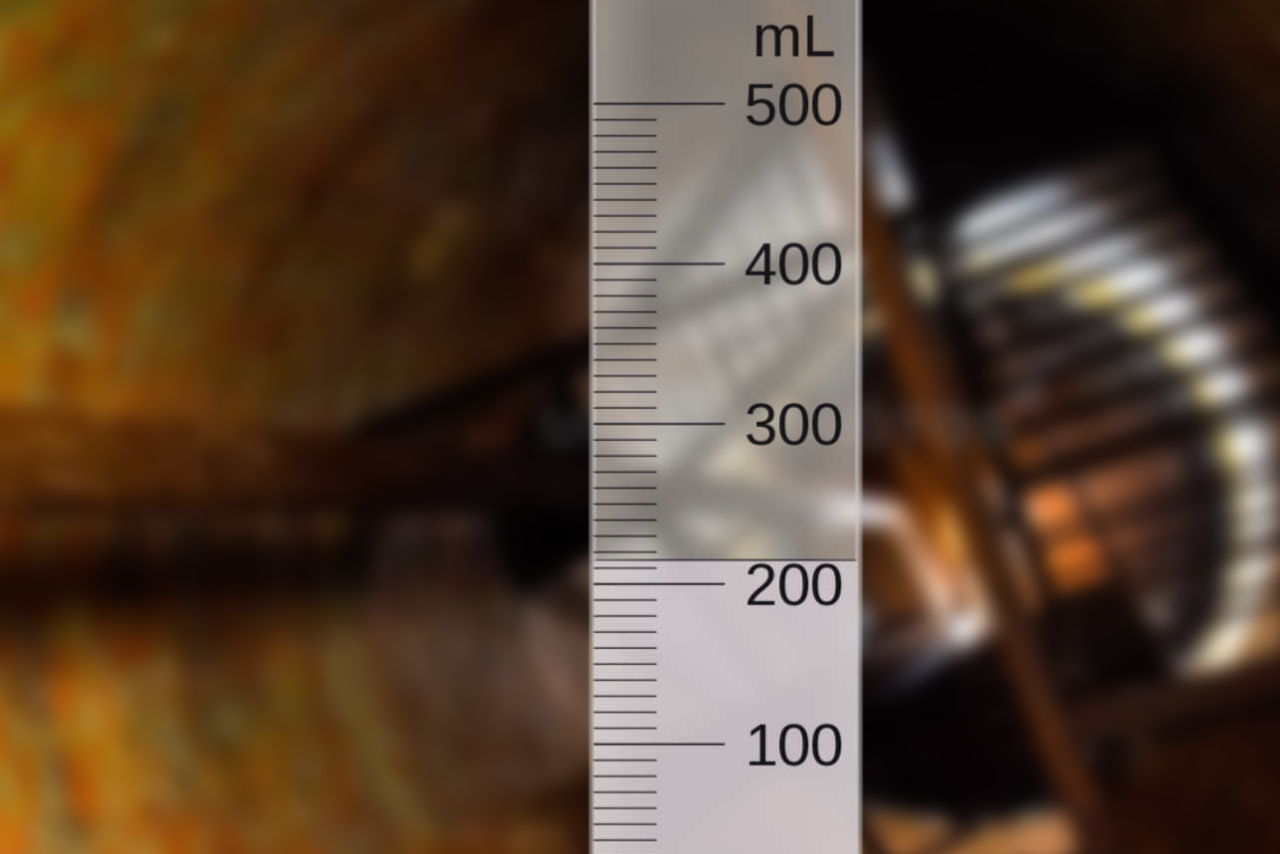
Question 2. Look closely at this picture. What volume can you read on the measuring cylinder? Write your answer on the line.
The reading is 215 mL
